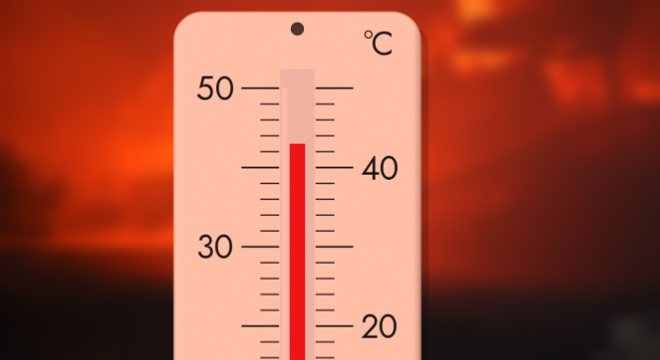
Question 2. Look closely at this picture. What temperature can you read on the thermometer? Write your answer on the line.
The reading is 43 °C
